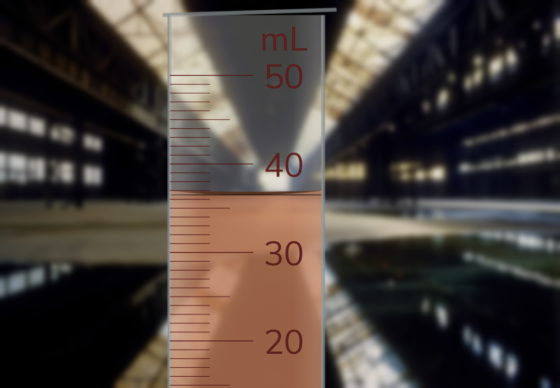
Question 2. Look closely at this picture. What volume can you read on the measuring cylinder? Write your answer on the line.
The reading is 36.5 mL
